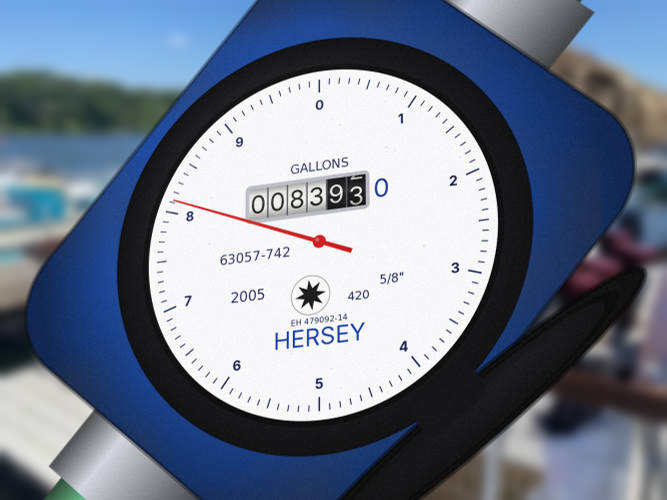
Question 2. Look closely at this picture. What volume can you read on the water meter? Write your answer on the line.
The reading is 83928.1 gal
